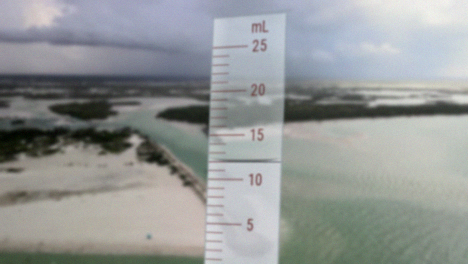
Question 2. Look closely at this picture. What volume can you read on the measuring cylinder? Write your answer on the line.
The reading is 12 mL
